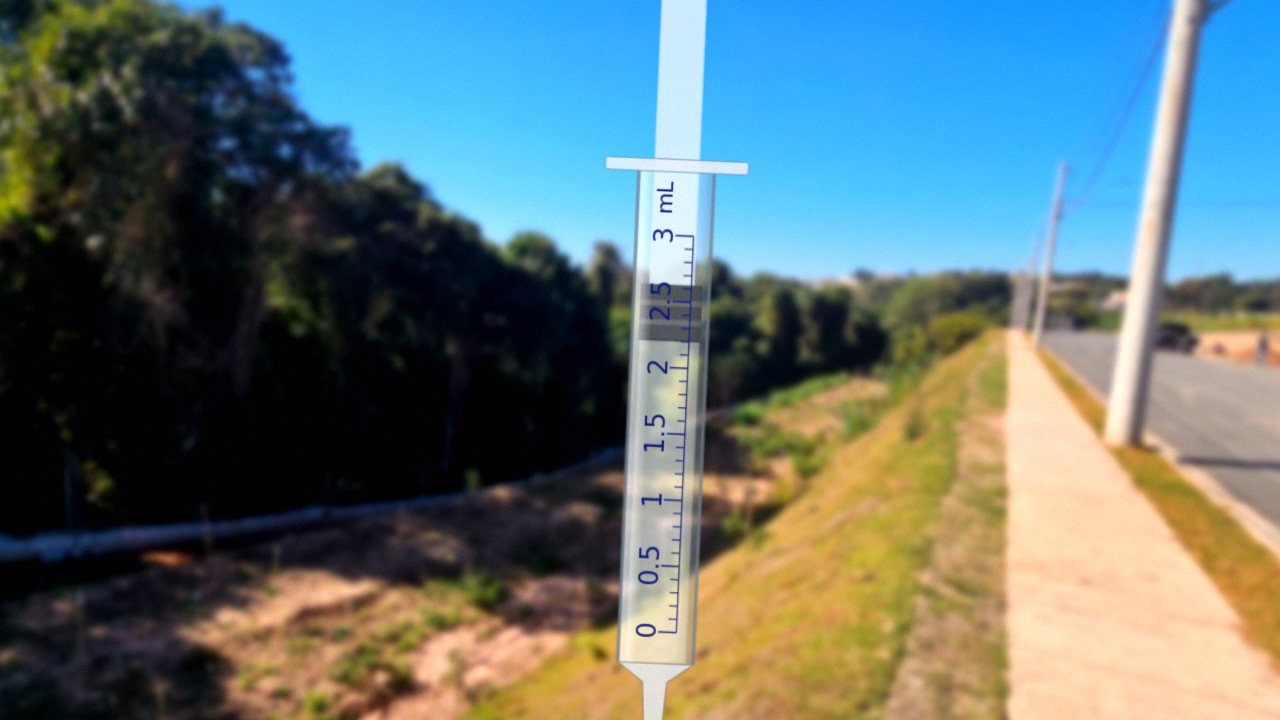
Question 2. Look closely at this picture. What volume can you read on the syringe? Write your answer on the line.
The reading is 2.2 mL
